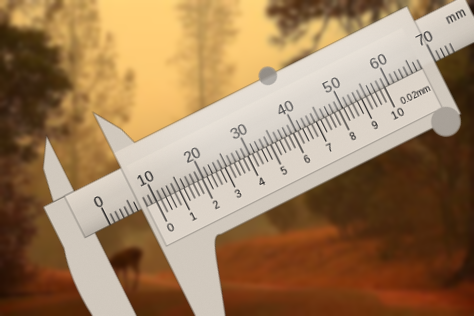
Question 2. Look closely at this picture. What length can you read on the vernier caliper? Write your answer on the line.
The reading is 10.0 mm
